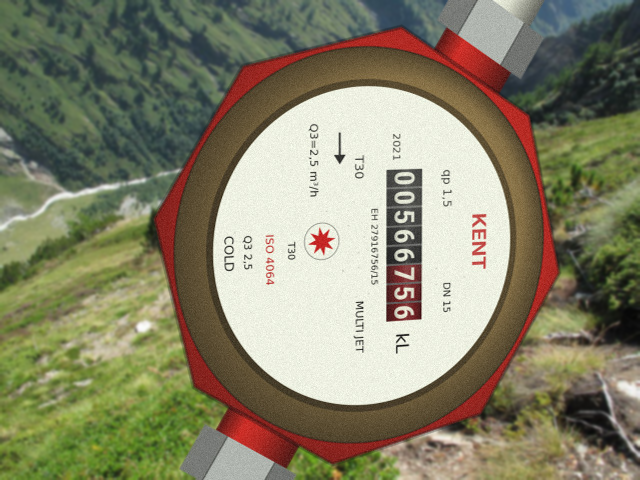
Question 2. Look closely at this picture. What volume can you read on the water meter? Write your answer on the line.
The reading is 566.756 kL
